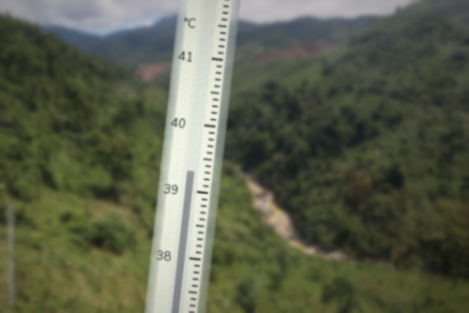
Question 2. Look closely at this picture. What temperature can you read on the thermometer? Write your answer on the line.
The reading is 39.3 °C
